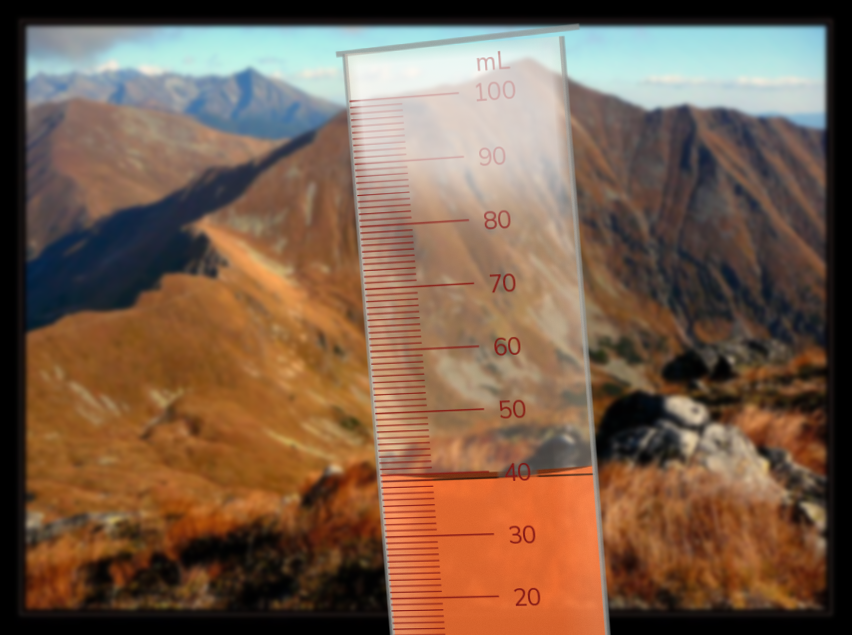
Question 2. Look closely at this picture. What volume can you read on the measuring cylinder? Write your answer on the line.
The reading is 39 mL
